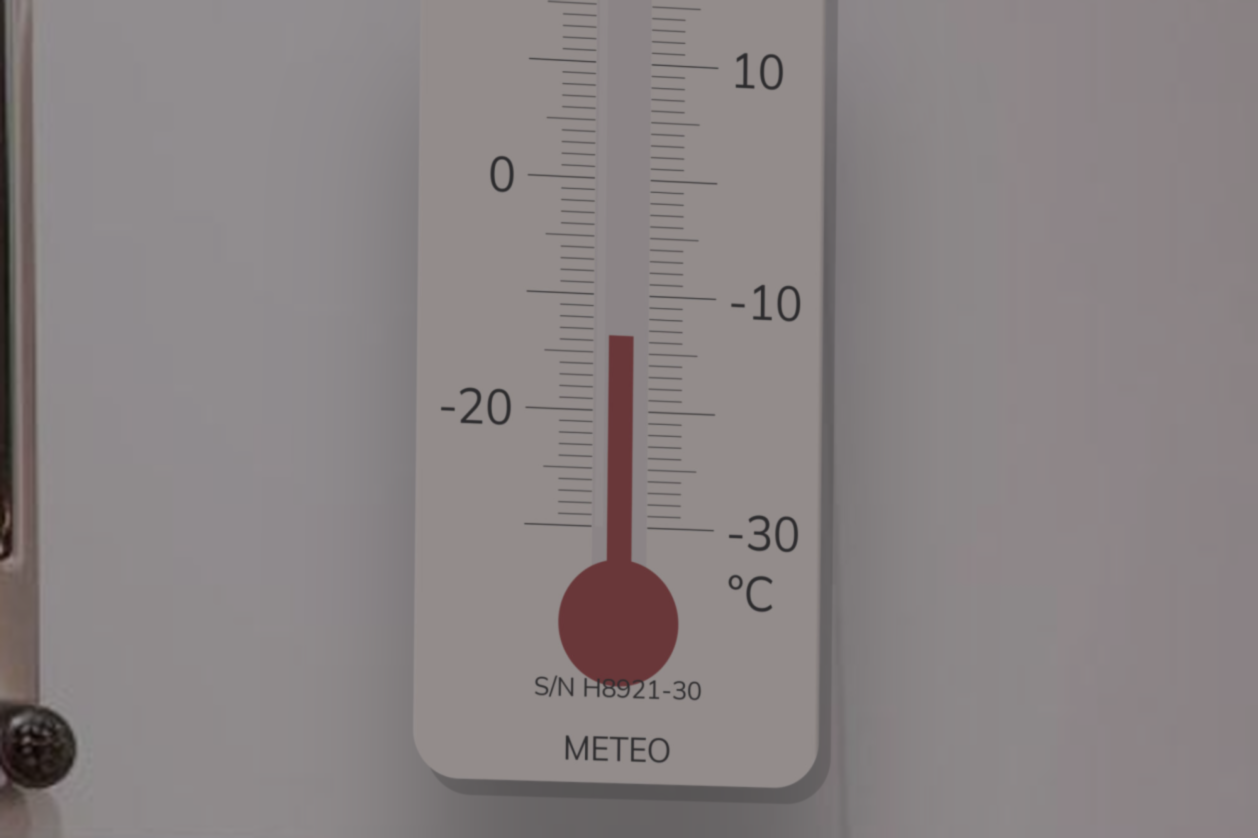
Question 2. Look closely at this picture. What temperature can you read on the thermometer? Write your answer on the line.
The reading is -13.5 °C
